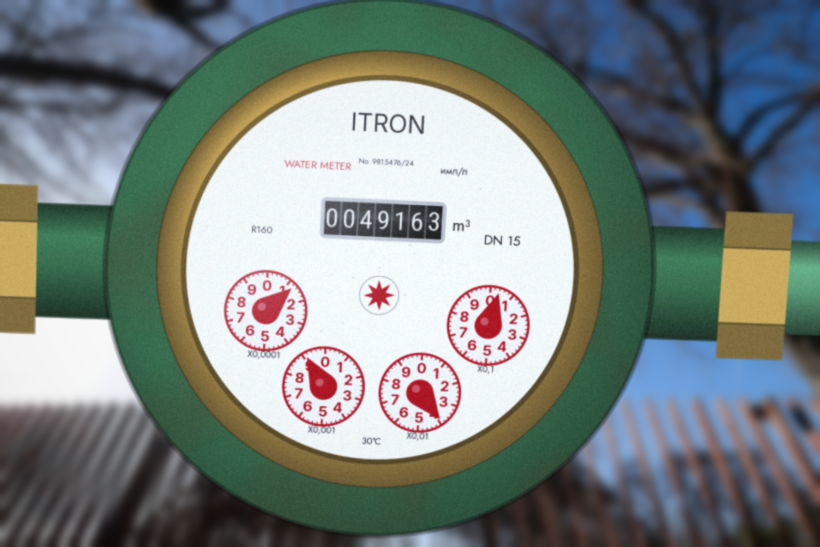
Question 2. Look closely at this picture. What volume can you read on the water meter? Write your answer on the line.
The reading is 49163.0391 m³
